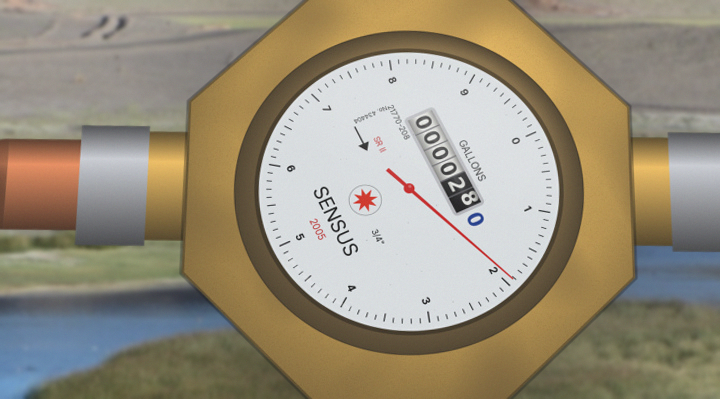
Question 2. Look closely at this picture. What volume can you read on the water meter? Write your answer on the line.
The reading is 281.9 gal
